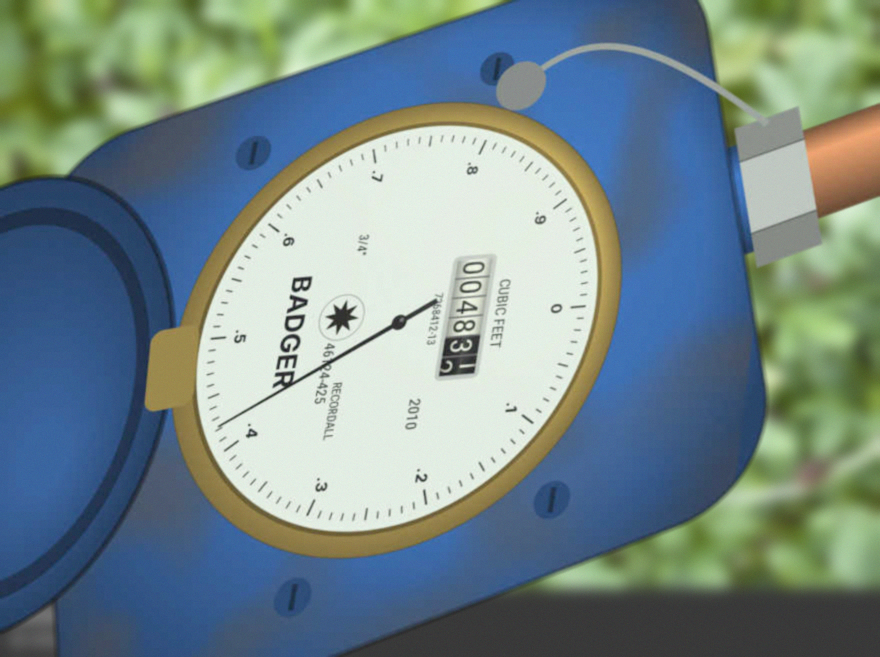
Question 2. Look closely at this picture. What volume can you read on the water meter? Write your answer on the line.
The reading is 4831.42 ft³
